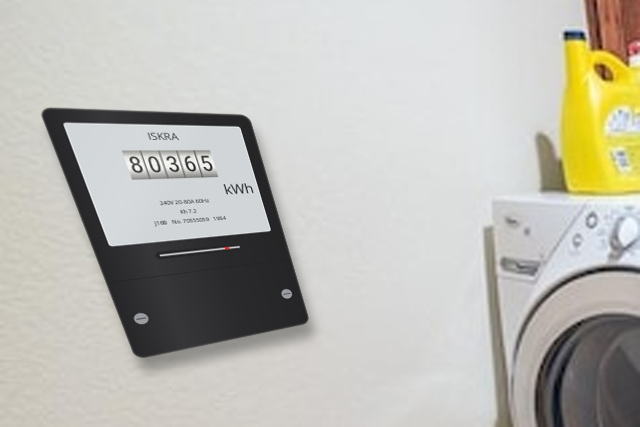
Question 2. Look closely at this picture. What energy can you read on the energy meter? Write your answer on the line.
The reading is 80365 kWh
